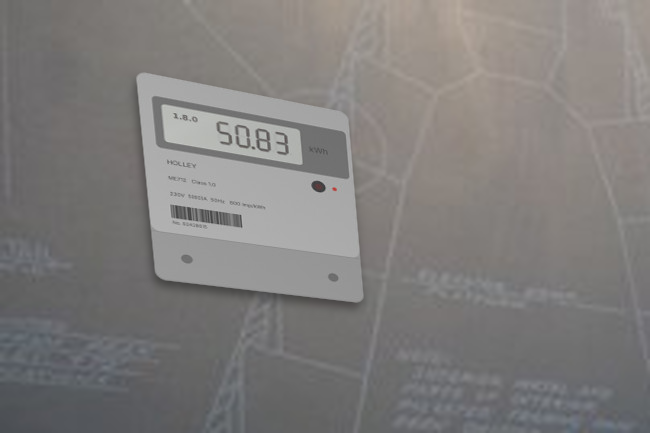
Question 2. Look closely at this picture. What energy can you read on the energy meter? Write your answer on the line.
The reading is 50.83 kWh
